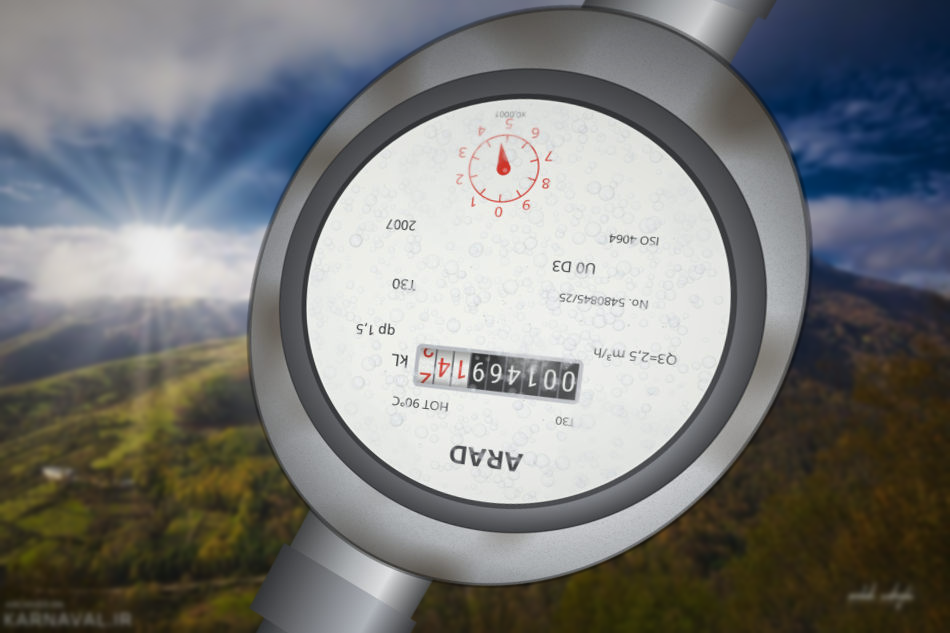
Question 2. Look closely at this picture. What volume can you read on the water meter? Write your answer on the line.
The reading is 1469.1424 kL
